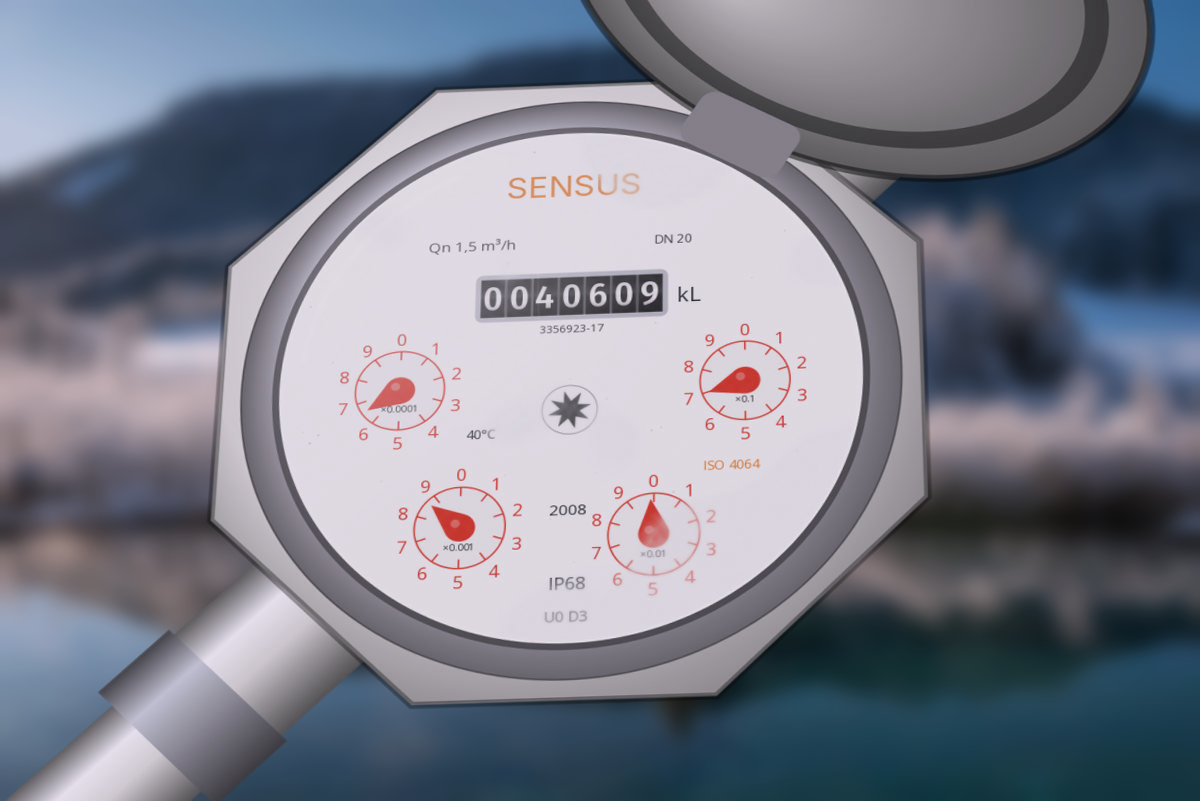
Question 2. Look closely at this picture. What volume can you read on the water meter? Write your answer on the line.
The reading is 40609.6986 kL
